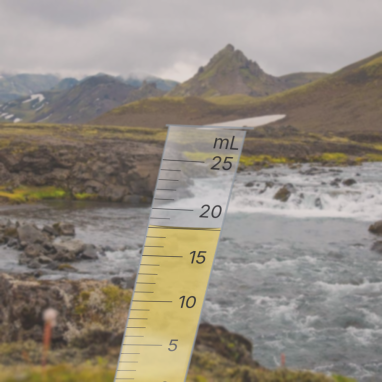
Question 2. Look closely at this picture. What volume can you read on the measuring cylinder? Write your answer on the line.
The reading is 18 mL
